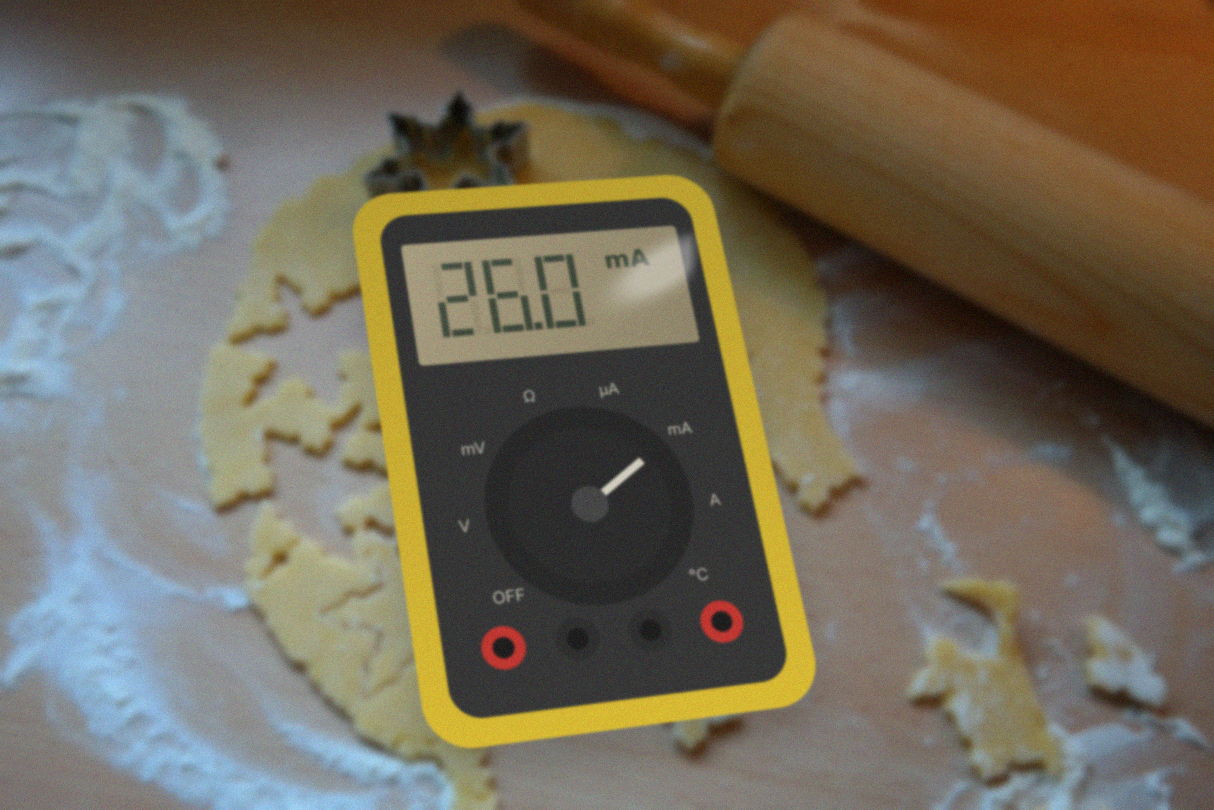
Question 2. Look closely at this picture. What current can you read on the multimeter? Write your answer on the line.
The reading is 26.0 mA
